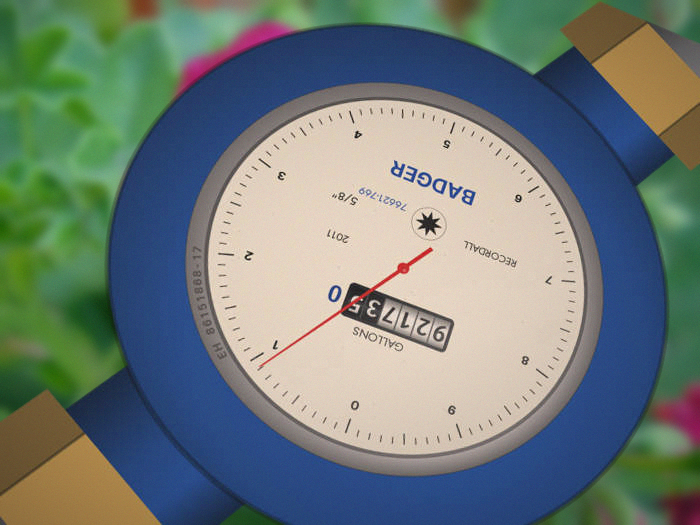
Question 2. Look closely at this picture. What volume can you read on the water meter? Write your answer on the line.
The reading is 9217350.9 gal
